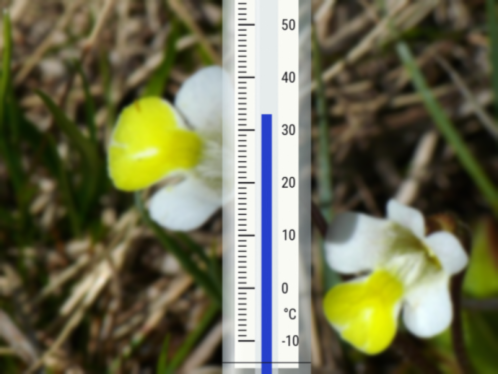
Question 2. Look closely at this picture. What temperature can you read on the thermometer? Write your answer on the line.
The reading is 33 °C
